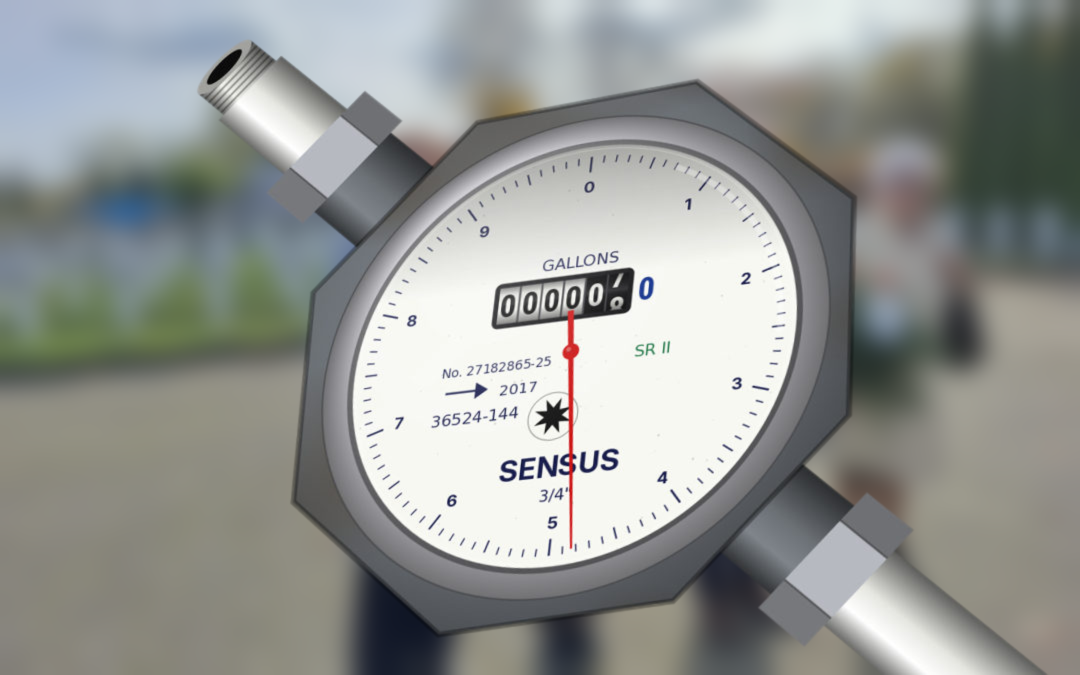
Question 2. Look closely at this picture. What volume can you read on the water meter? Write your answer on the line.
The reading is 74.8 gal
